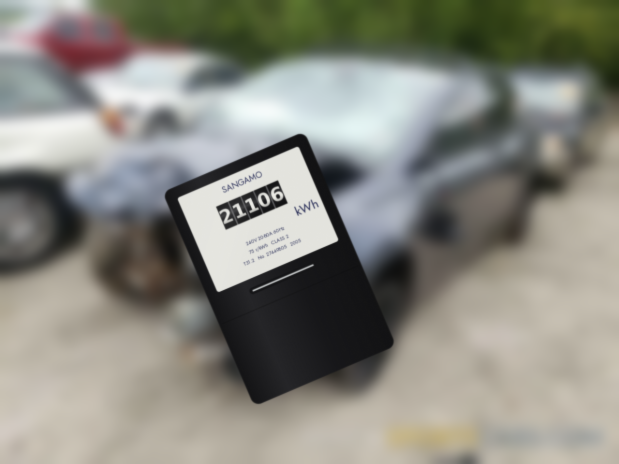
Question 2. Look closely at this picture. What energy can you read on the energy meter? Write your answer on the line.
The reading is 21106 kWh
